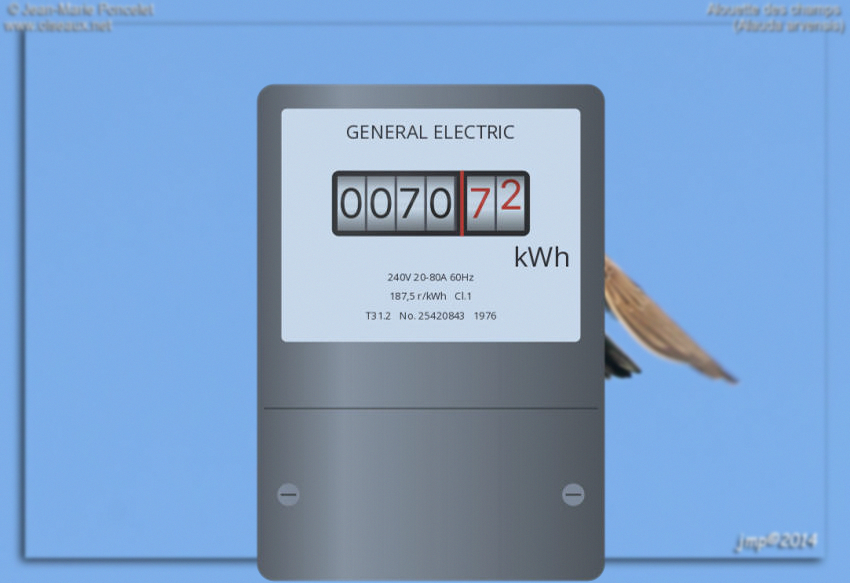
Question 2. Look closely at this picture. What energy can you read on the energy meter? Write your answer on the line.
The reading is 70.72 kWh
